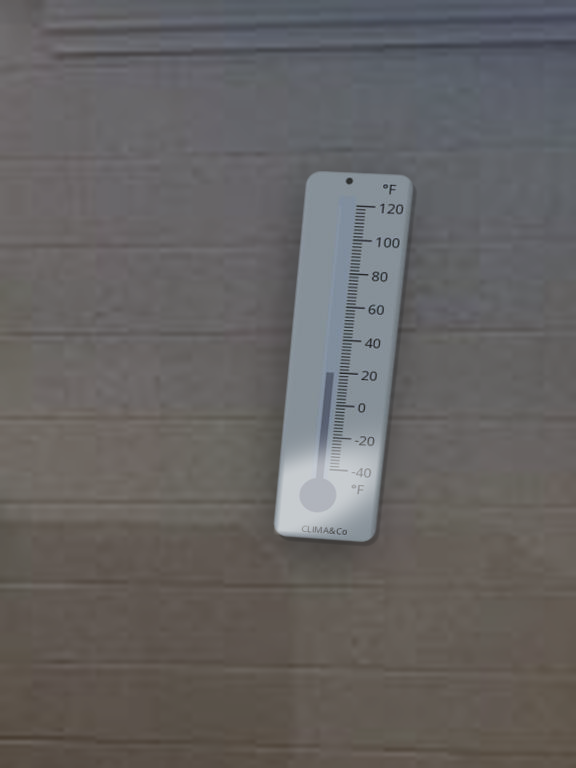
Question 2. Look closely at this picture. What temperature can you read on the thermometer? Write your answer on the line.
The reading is 20 °F
